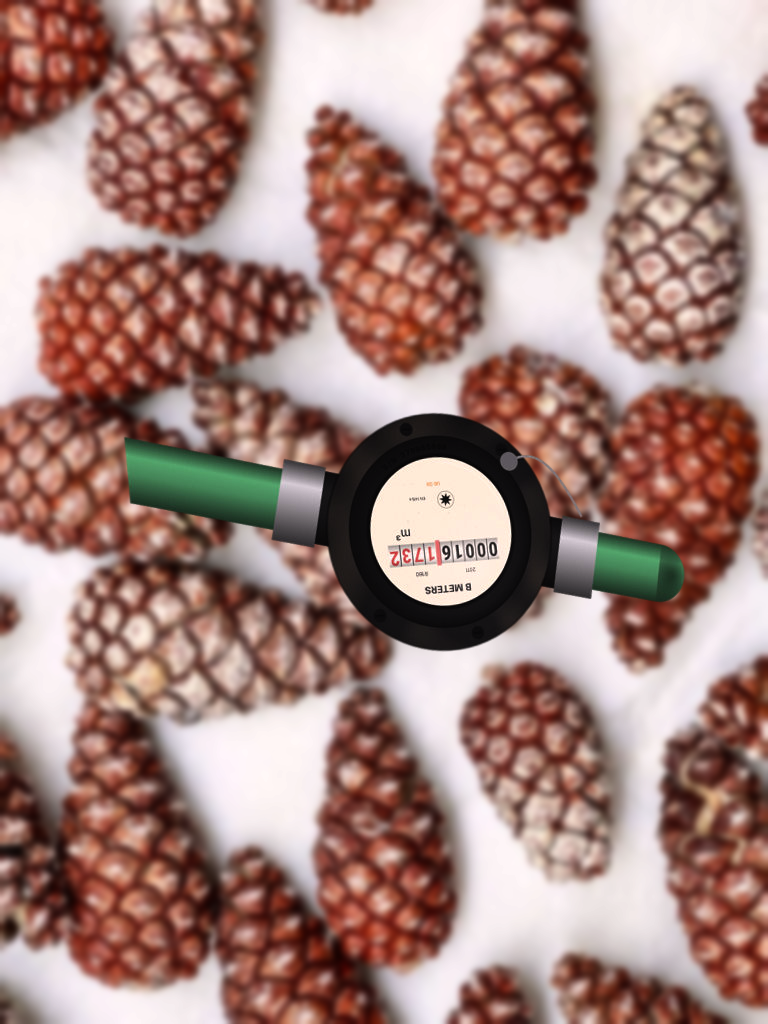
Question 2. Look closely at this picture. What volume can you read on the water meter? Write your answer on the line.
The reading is 16.1732 m³
